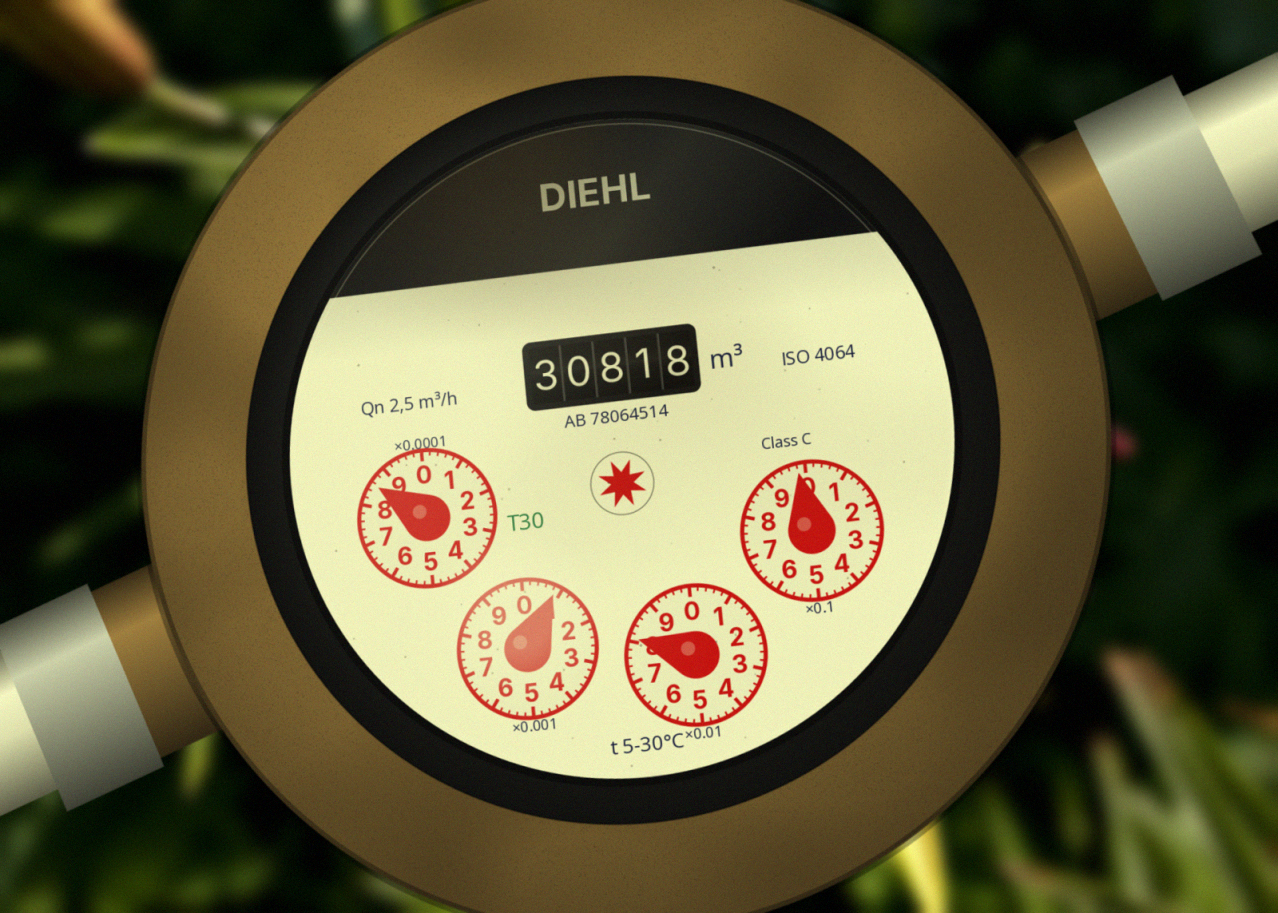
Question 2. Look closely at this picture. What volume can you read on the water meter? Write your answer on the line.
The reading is 30817.9808 m³
